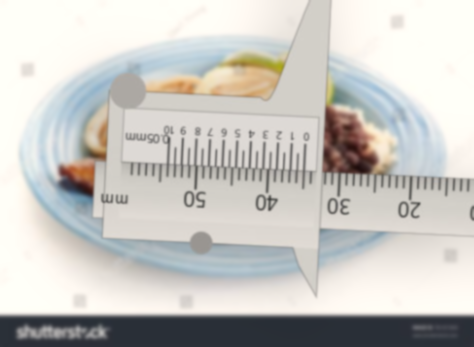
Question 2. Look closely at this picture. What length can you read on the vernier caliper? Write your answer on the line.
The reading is 35.0 mm
